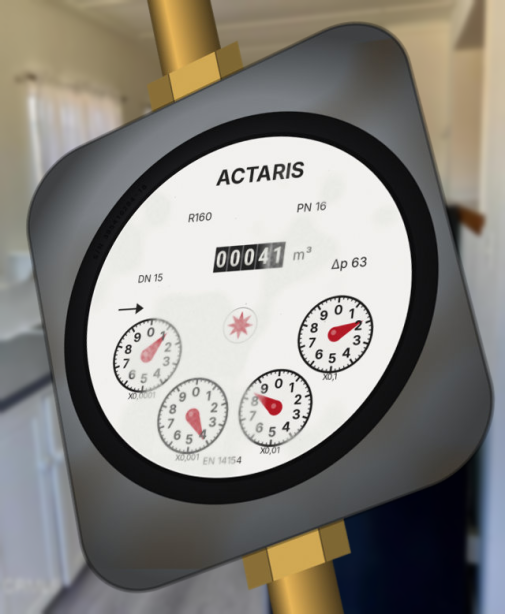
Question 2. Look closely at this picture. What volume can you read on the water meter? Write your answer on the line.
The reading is 41.1841 m³
